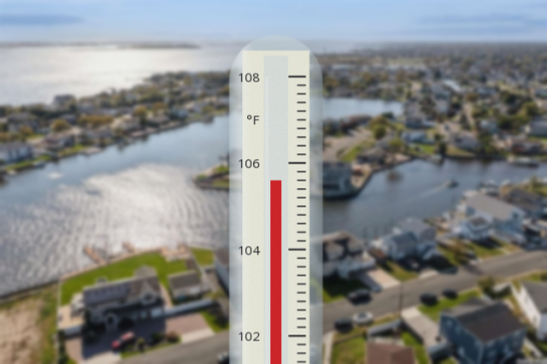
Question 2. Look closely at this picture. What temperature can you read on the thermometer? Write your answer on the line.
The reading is 105.6 °F
